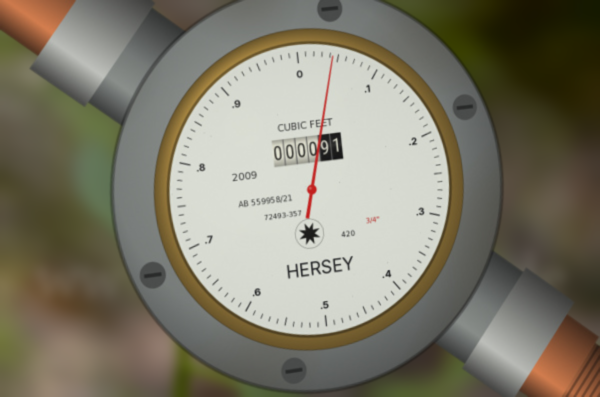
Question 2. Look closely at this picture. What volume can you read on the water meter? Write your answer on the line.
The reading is 91.04 ft³
